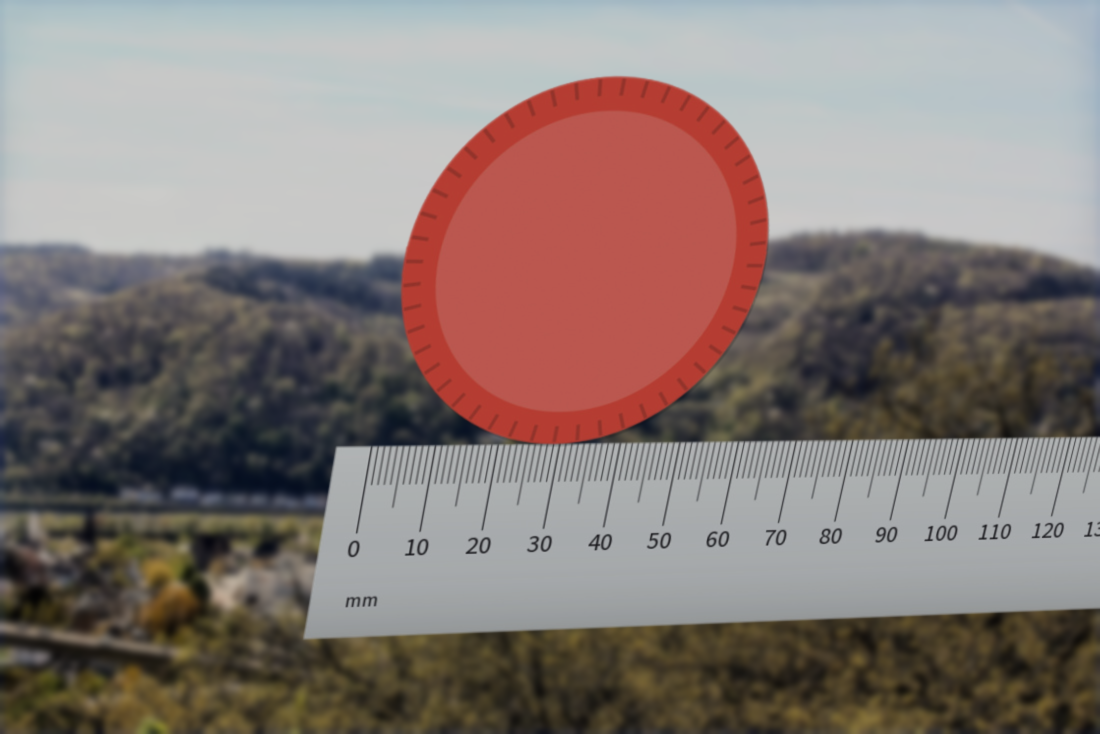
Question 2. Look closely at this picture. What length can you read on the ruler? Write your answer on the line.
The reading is 58 mm
